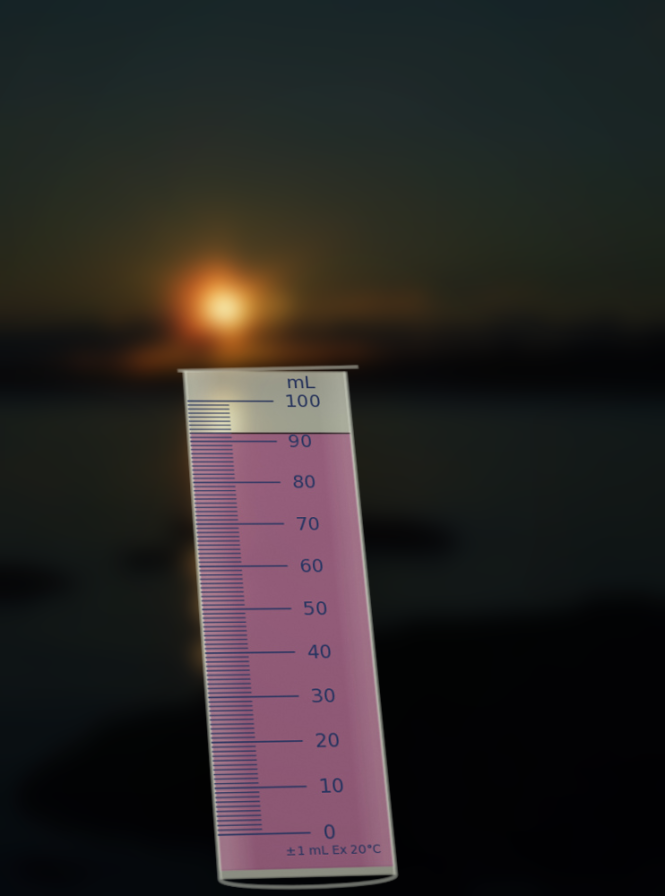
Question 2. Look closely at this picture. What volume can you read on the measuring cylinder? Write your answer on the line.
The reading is 92 mL
